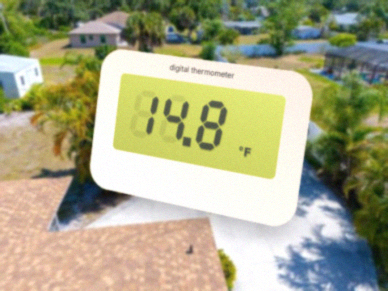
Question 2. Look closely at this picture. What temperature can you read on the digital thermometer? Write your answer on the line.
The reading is 14.8 °F
